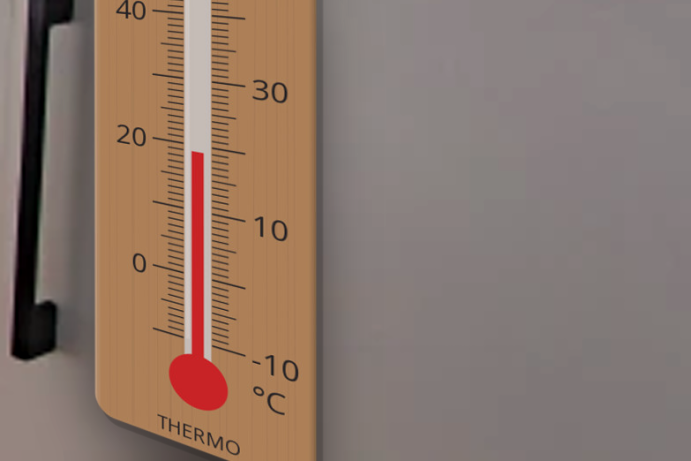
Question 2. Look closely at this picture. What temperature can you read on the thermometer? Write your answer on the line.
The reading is 19 °C
